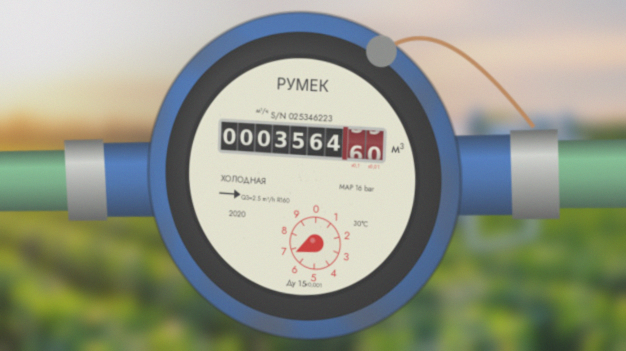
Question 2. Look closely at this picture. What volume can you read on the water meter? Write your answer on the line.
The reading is 3564.596 m³
